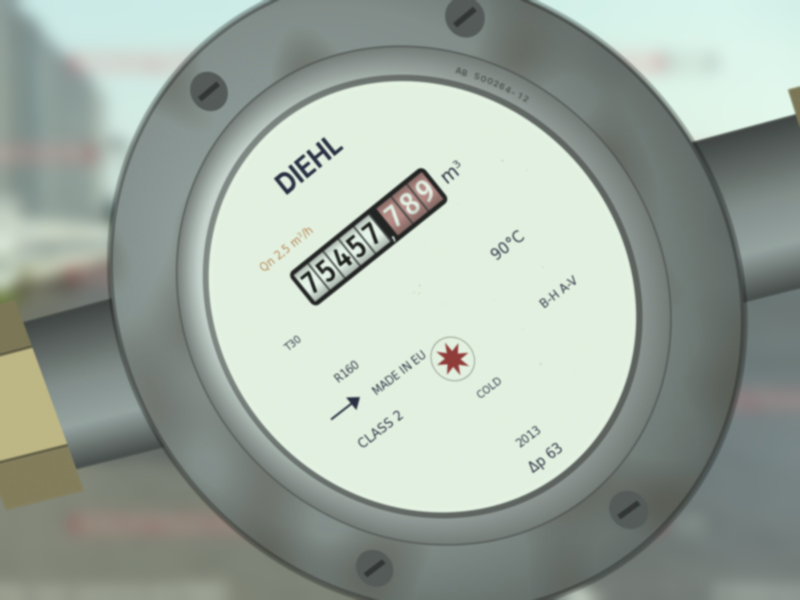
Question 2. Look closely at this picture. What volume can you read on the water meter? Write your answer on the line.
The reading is 75457.789 m³
